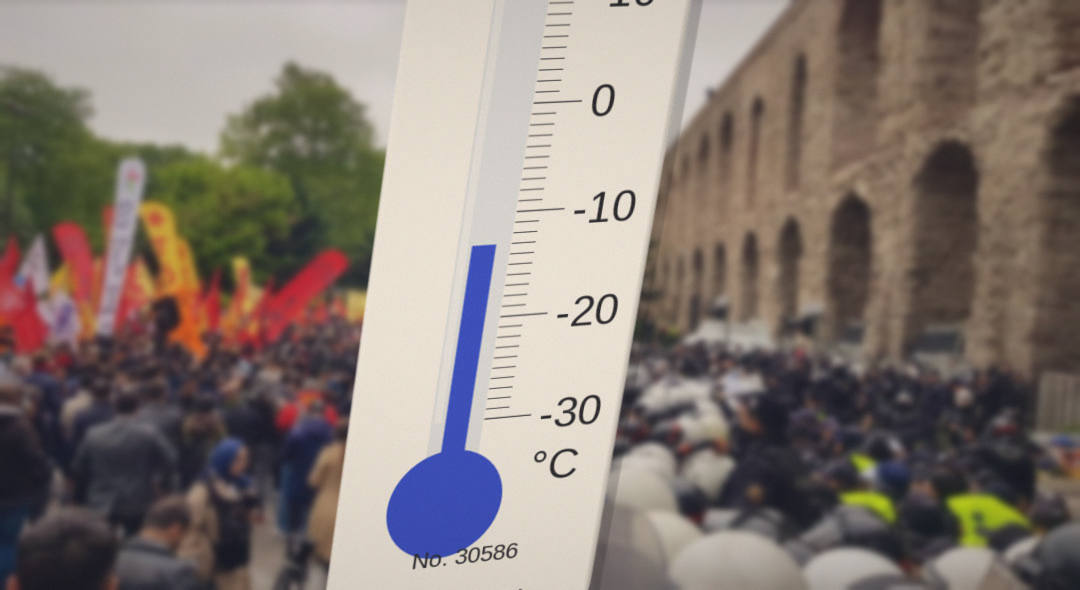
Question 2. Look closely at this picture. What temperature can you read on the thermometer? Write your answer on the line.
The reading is -13 °C
